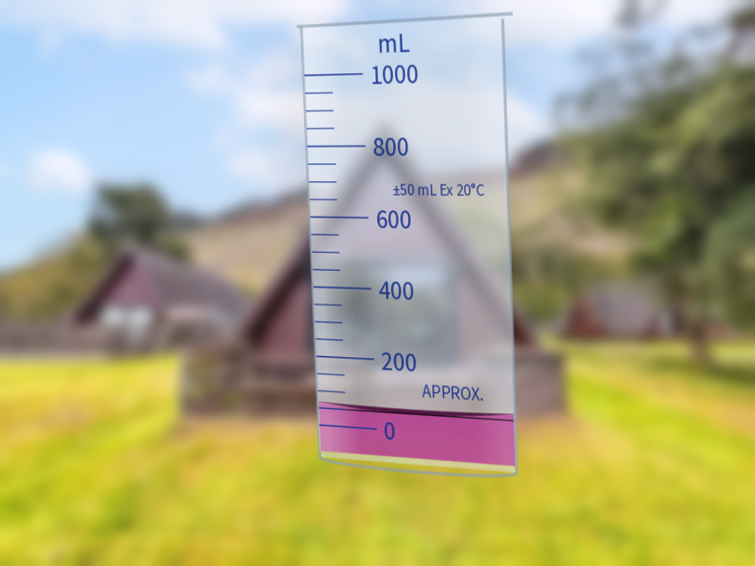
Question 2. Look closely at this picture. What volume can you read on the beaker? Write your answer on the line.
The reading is 50 mL
